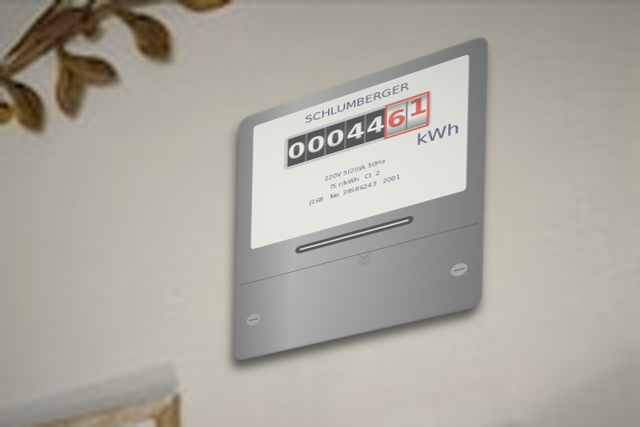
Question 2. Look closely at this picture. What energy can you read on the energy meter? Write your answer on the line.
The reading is 44.61 kWh
